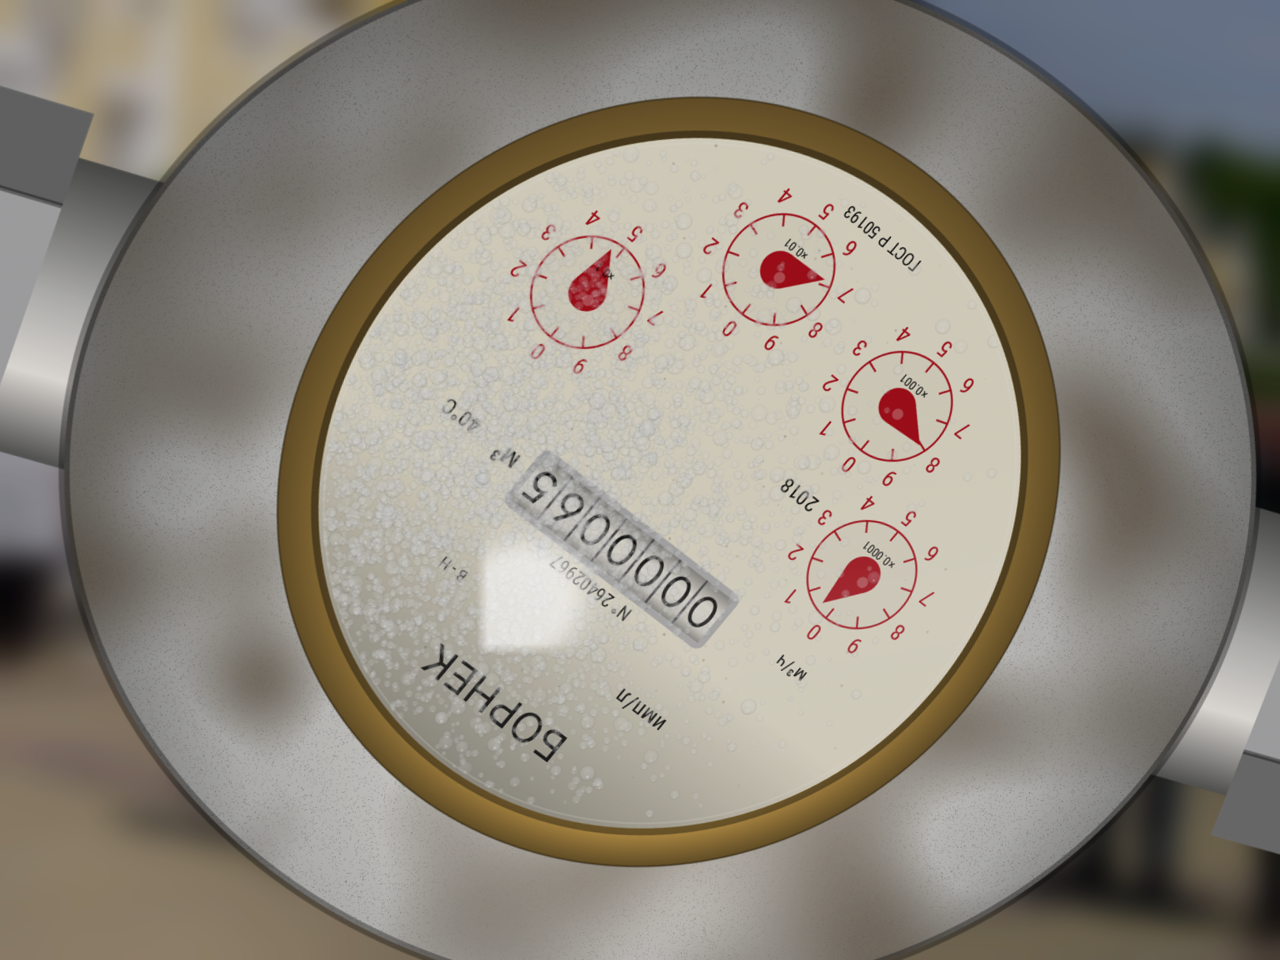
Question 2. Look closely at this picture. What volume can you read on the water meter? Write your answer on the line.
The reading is 65.4680 m³
